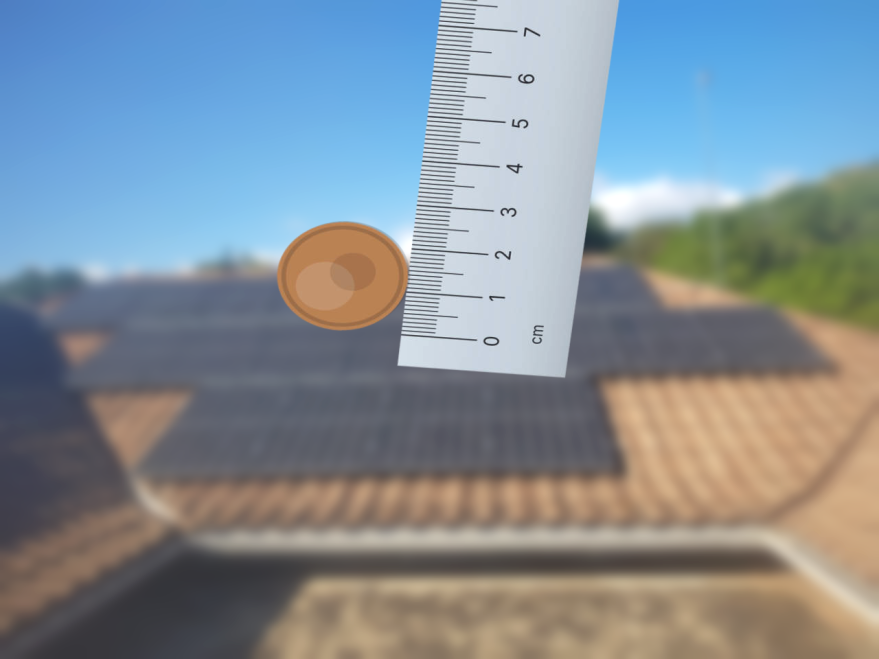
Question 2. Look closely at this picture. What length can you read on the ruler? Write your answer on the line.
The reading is 2.5 cm
